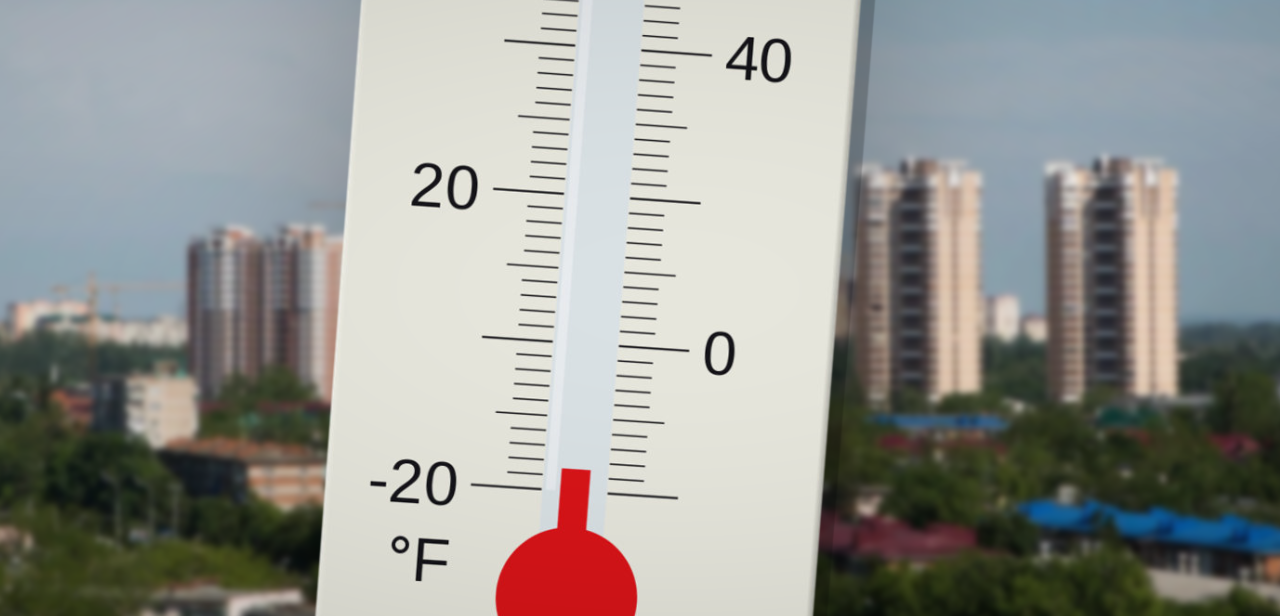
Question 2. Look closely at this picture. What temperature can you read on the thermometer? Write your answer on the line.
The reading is -17 °F
